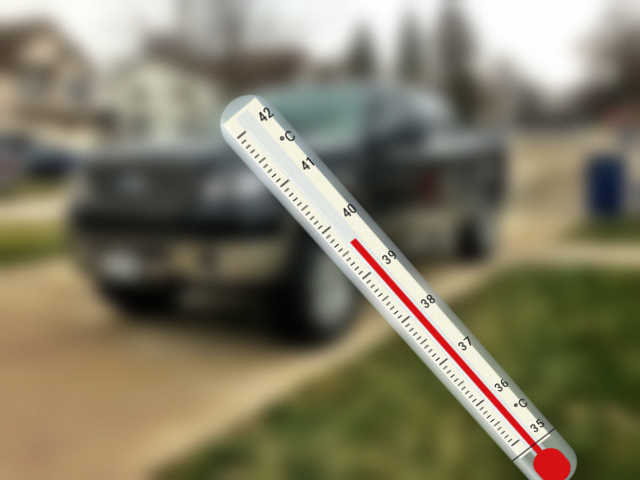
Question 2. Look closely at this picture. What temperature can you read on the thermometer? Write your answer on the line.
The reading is 39.6 °C
